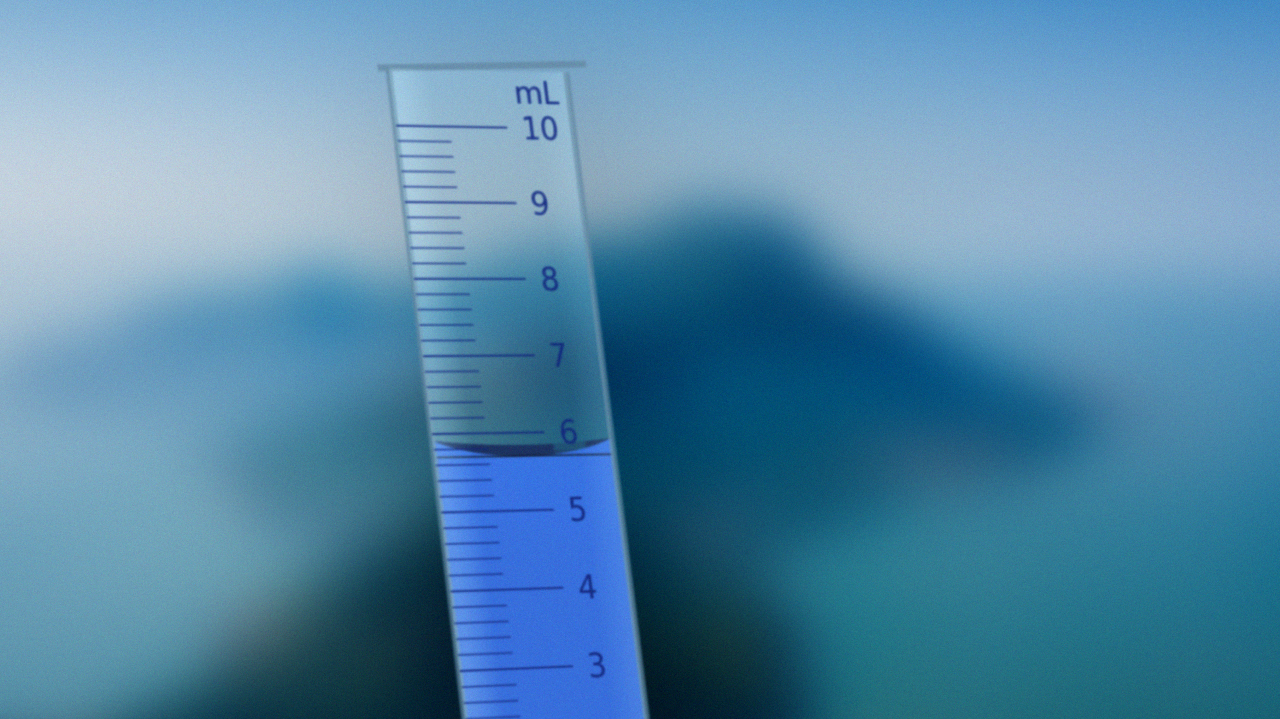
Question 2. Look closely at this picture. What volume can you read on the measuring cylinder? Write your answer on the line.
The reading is 5.7 mL
